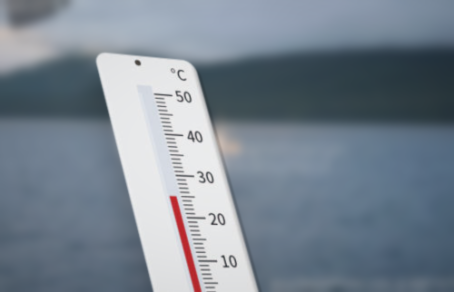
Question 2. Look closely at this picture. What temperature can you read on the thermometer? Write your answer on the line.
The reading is 25 °C
